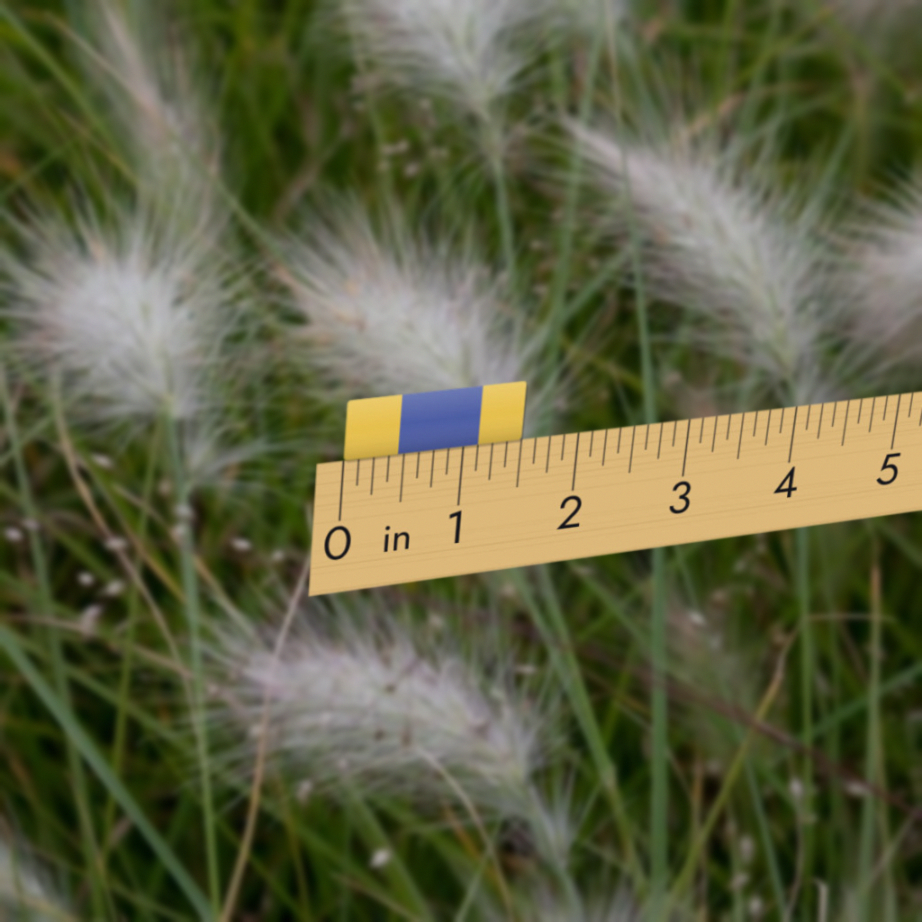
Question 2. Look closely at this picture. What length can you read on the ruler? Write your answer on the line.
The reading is 1.5 in
